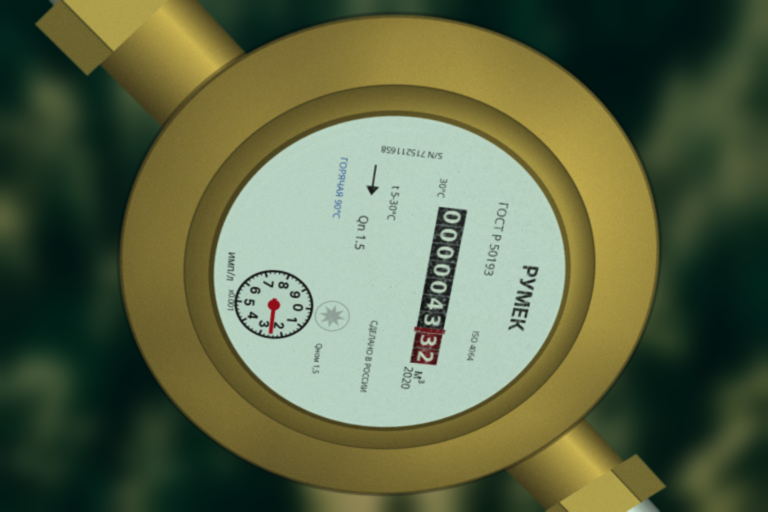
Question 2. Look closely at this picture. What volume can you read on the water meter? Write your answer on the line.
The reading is 43.322 m³
